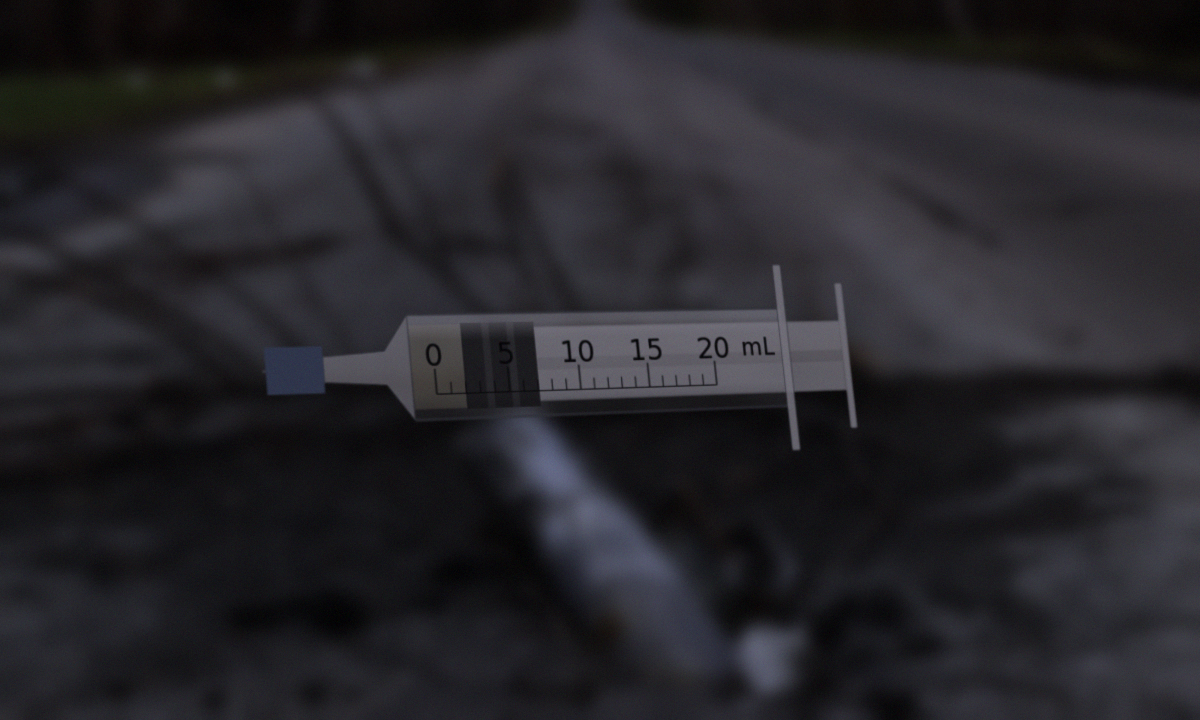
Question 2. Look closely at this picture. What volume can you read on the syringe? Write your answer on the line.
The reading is 2 mL
